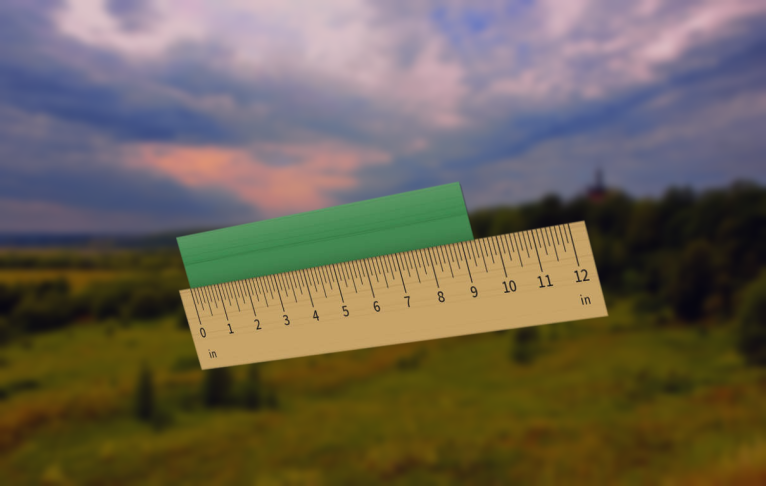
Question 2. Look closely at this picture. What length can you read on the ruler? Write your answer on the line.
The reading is 9.375 in
